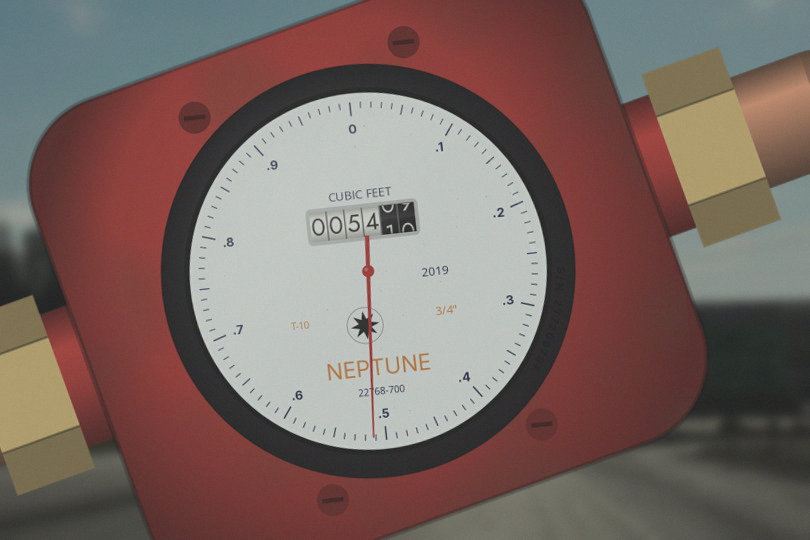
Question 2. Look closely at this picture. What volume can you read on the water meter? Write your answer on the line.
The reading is 5409.51 ft³
